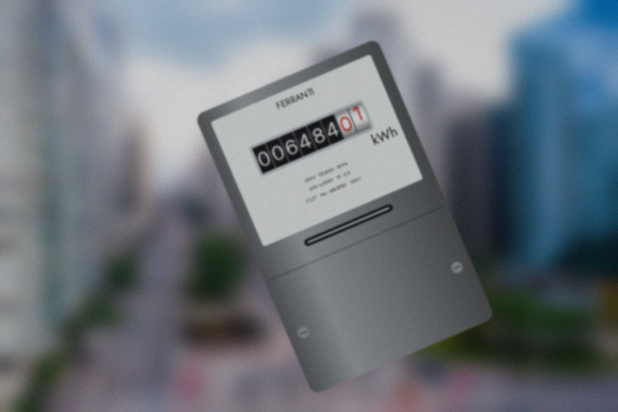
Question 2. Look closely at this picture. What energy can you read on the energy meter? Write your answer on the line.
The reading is 6484.01 kWh
